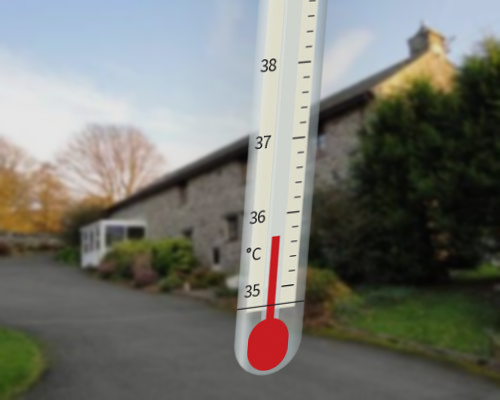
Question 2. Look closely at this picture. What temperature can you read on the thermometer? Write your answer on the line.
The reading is 35.7 °C
